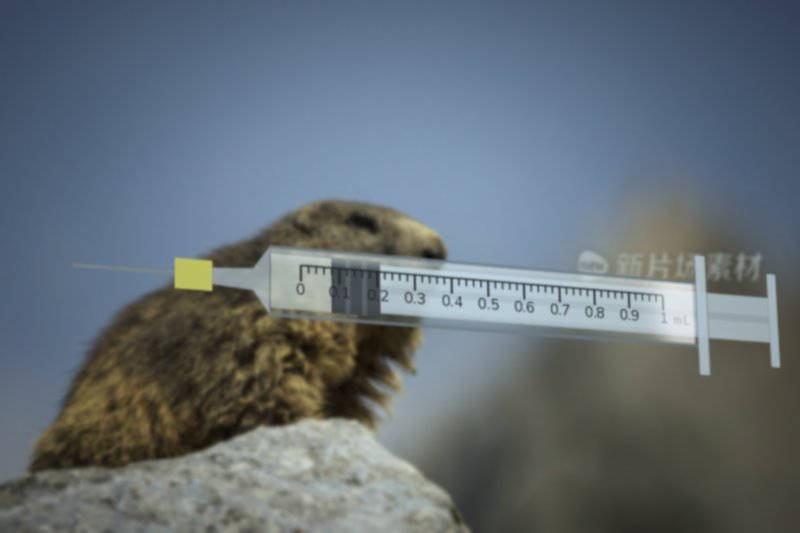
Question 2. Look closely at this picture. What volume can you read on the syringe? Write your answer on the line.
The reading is 0.08 mL
